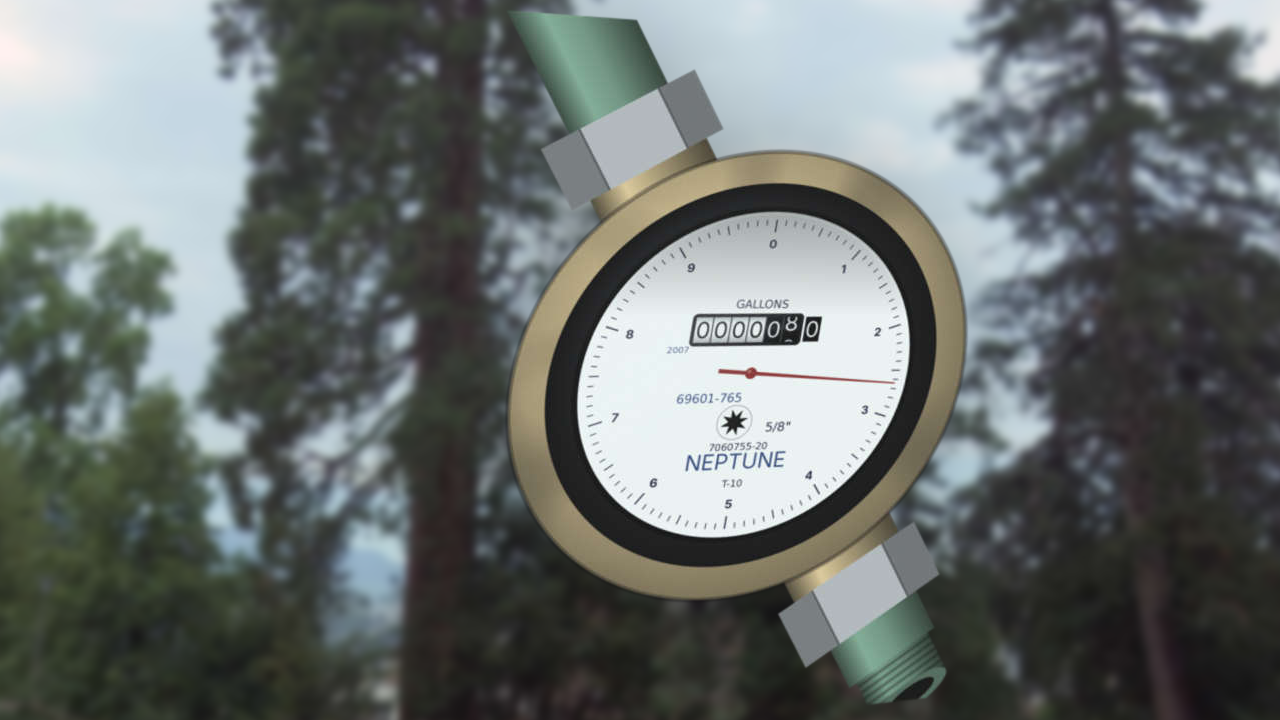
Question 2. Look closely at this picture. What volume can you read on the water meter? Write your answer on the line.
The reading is 82.6 gal
